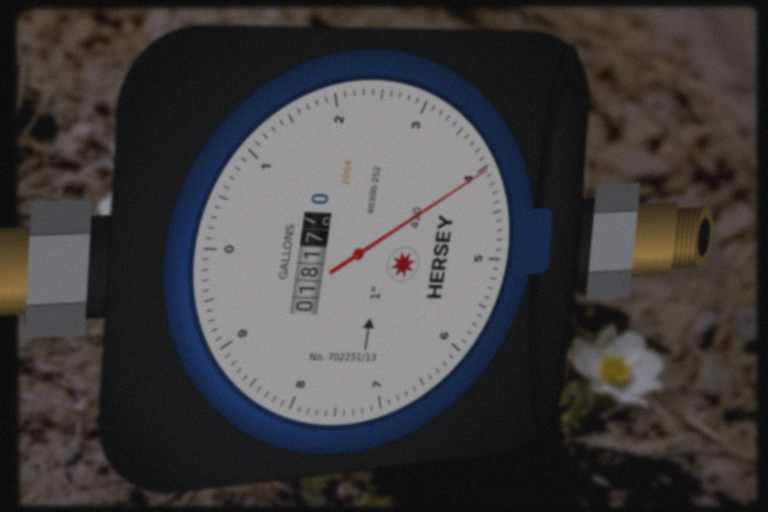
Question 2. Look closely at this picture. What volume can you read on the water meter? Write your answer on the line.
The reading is 181774.0 gal
